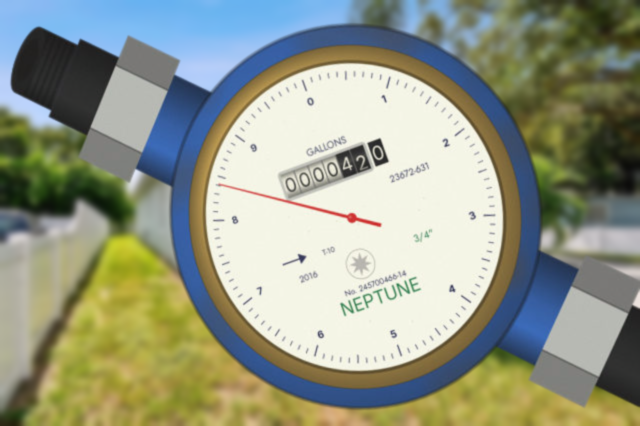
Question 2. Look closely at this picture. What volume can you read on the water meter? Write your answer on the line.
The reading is 418.4 gal
